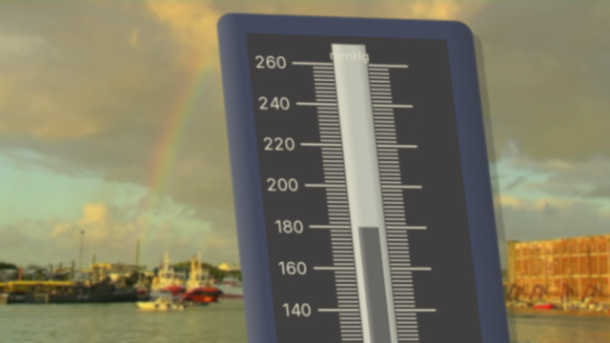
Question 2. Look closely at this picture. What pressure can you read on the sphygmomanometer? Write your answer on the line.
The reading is 180 mmHg
